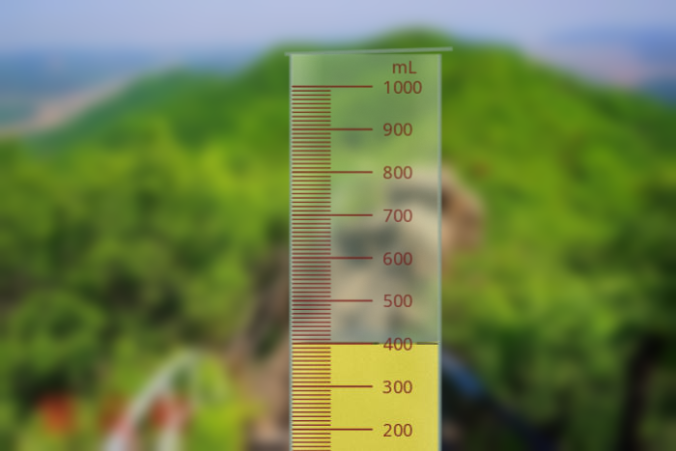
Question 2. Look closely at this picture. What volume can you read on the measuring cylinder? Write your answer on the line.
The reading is 400 mL
